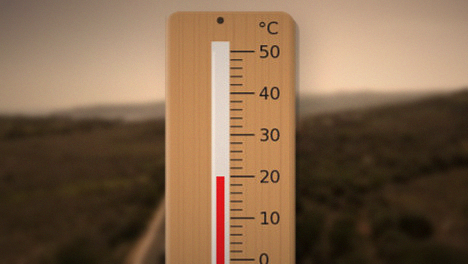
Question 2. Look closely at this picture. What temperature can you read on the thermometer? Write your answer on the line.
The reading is 20 °C
